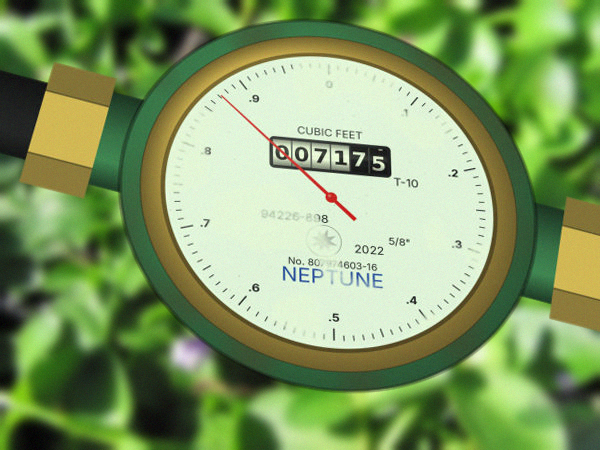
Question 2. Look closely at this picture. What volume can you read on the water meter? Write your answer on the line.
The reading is 7174.87 ft³
